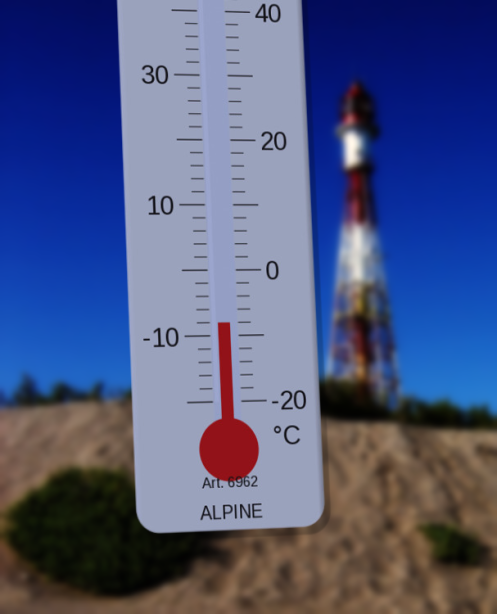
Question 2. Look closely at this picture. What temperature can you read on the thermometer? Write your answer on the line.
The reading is -8 °C
